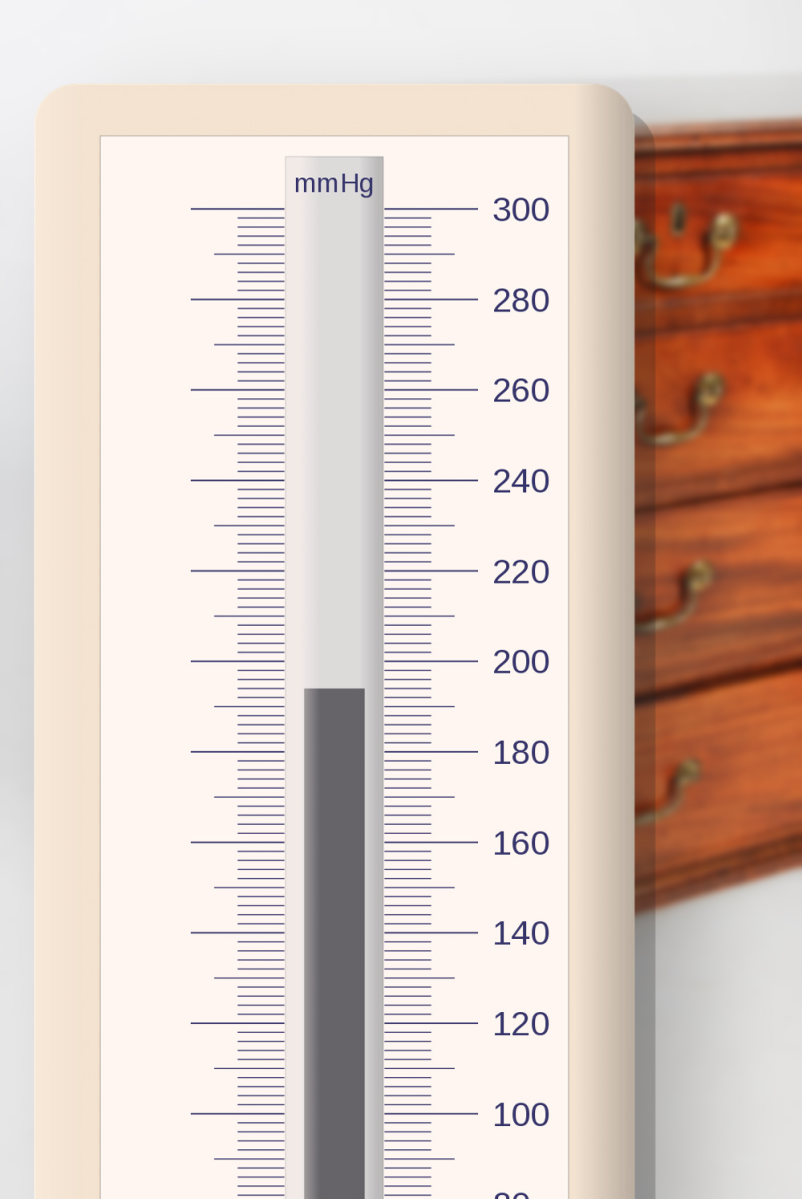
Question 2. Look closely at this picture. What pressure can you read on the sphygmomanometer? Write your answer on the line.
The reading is 194 mmHg
